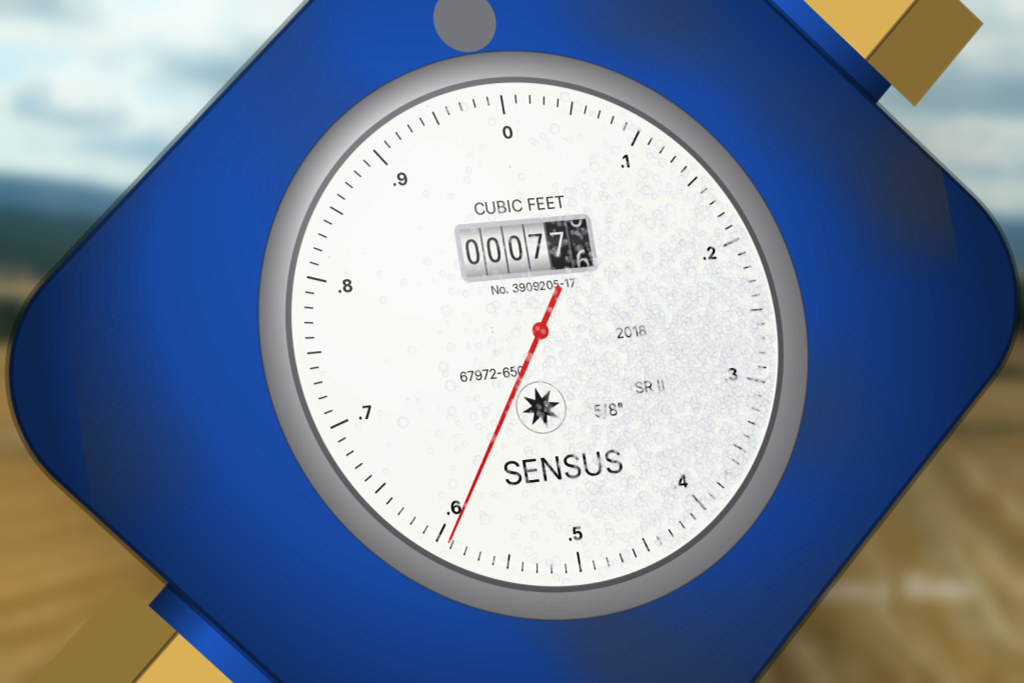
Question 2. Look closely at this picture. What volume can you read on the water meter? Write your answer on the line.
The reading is 775.59 ft³
